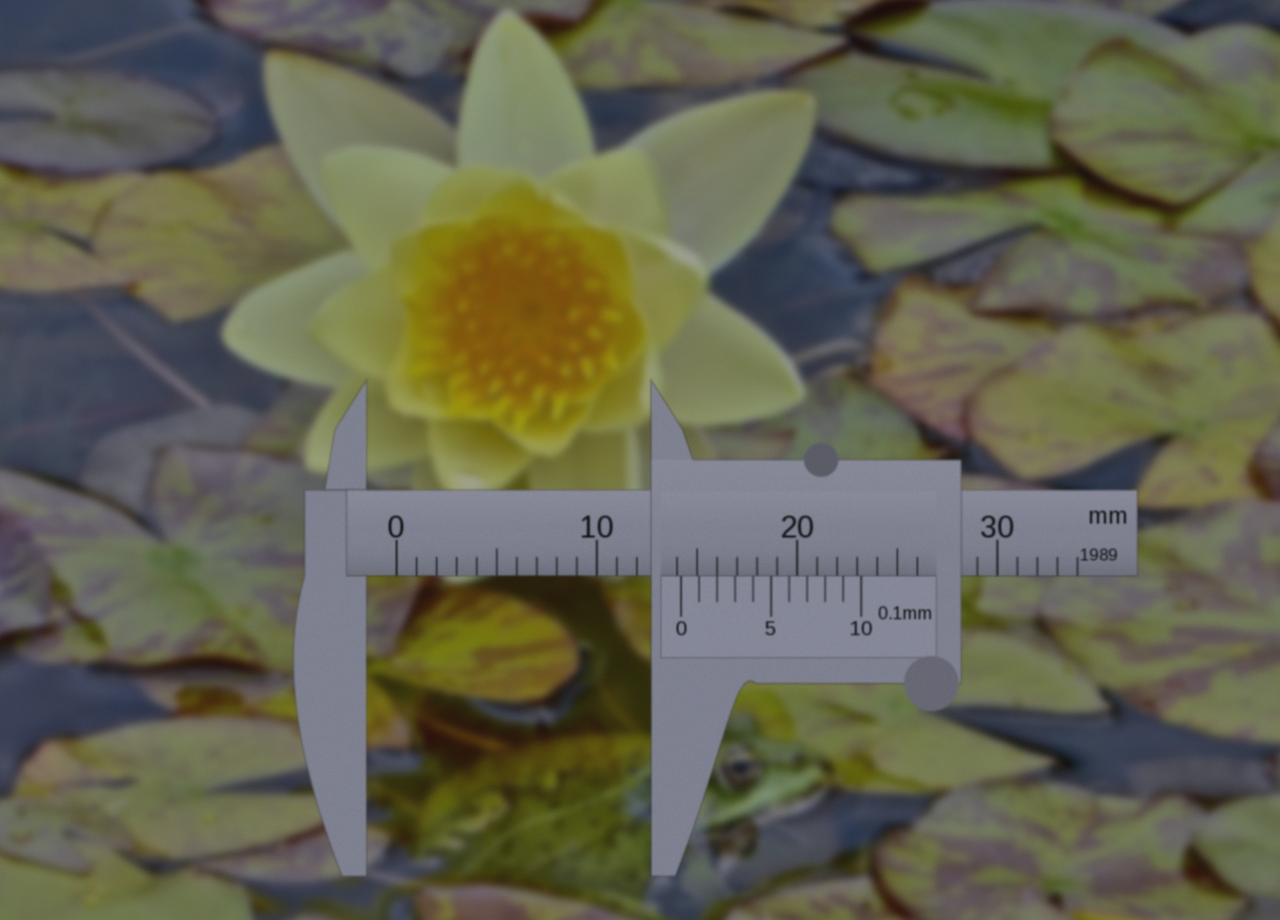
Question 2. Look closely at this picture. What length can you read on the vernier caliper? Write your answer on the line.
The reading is 14.2 mm
